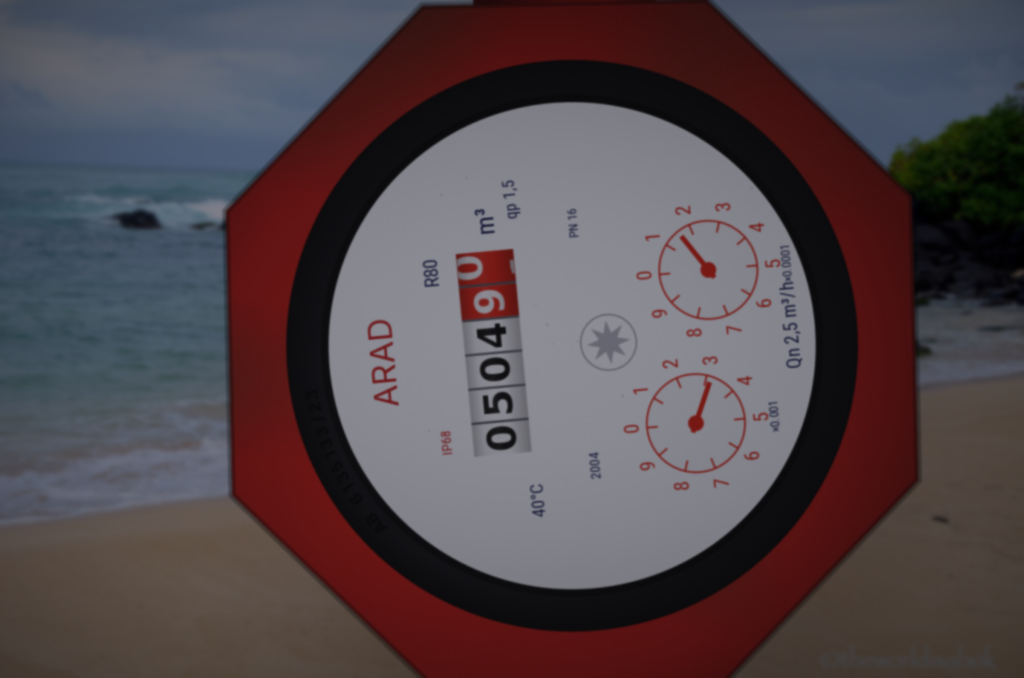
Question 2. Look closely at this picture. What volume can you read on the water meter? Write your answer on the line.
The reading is 504.9031 m³
